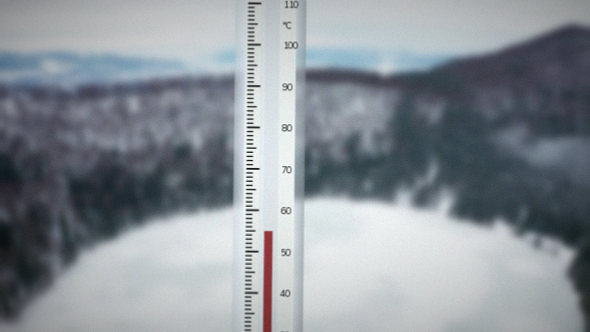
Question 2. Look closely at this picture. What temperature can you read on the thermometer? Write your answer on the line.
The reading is 55 °C
